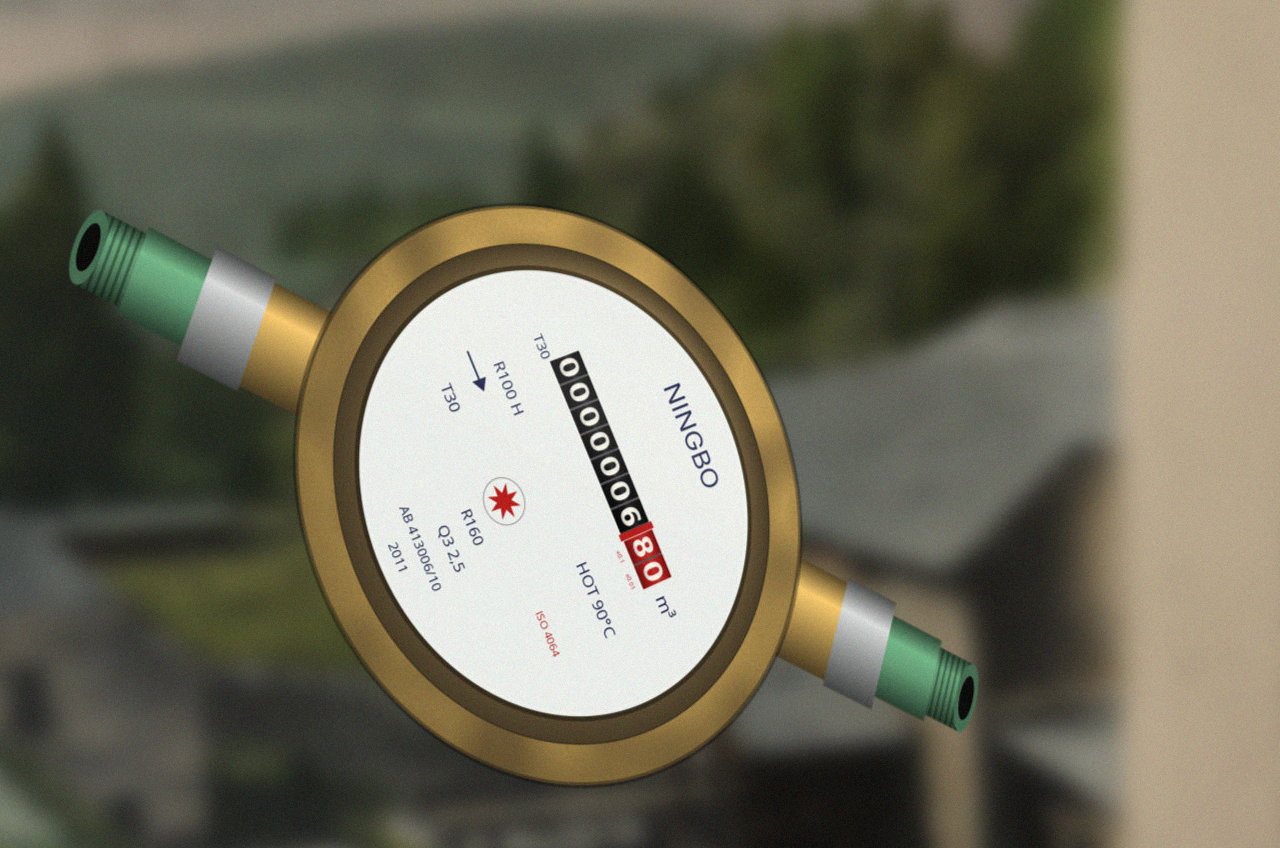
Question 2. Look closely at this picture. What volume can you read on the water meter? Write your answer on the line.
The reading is 6.80 m³
